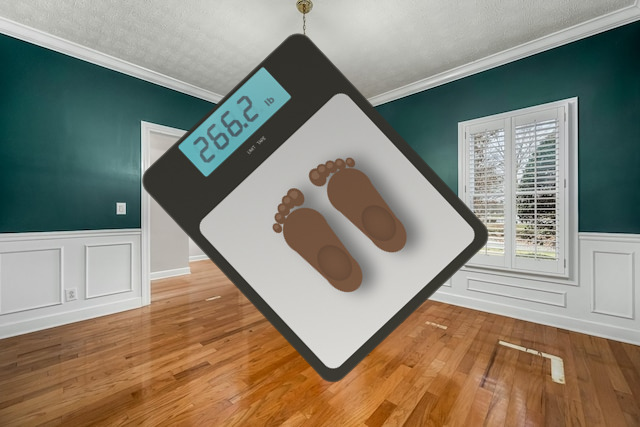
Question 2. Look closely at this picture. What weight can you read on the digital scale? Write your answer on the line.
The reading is 266.2 lb
